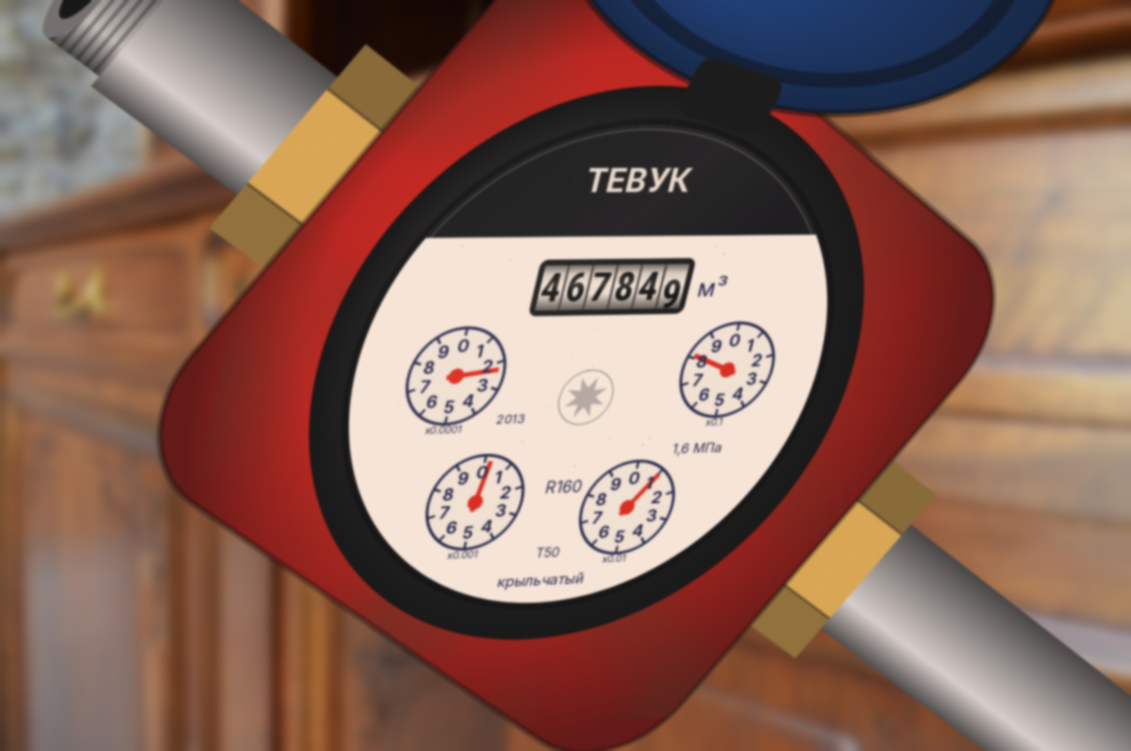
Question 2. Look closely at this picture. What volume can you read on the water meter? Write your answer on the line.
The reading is 467848.8102 m³
